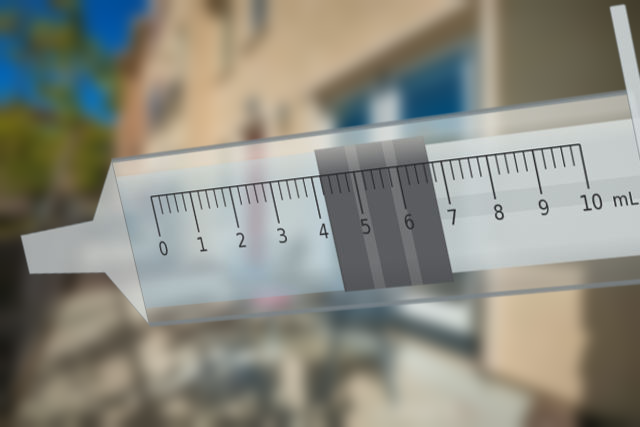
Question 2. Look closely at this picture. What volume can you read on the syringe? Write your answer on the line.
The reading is 4.2 mL
